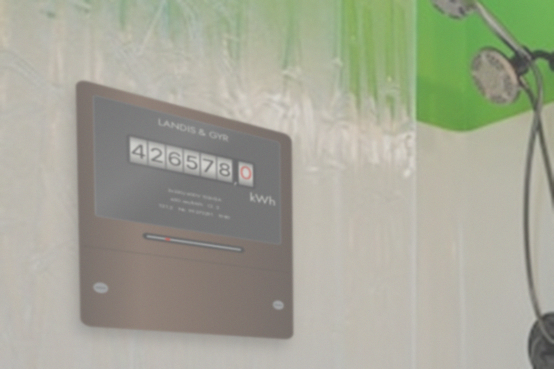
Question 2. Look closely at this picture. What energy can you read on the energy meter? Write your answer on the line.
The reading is 426578.0 kWh
